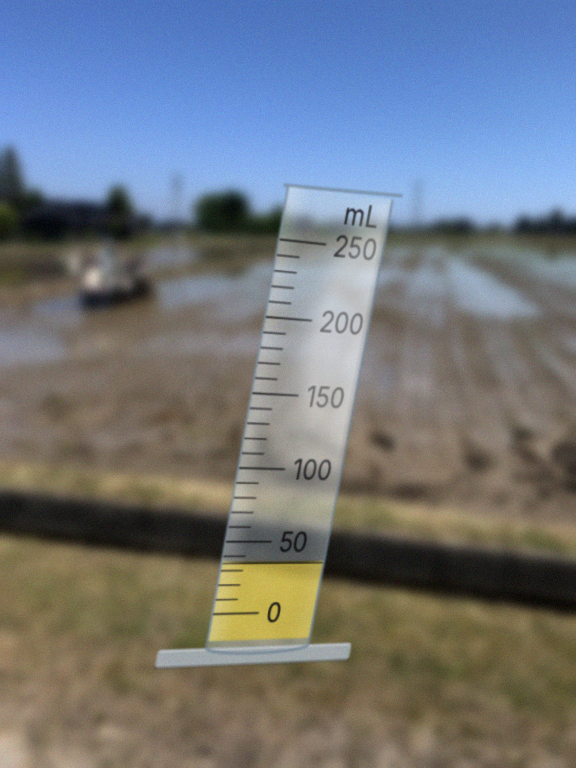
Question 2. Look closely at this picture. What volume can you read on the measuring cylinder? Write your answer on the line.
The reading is 35 mL
